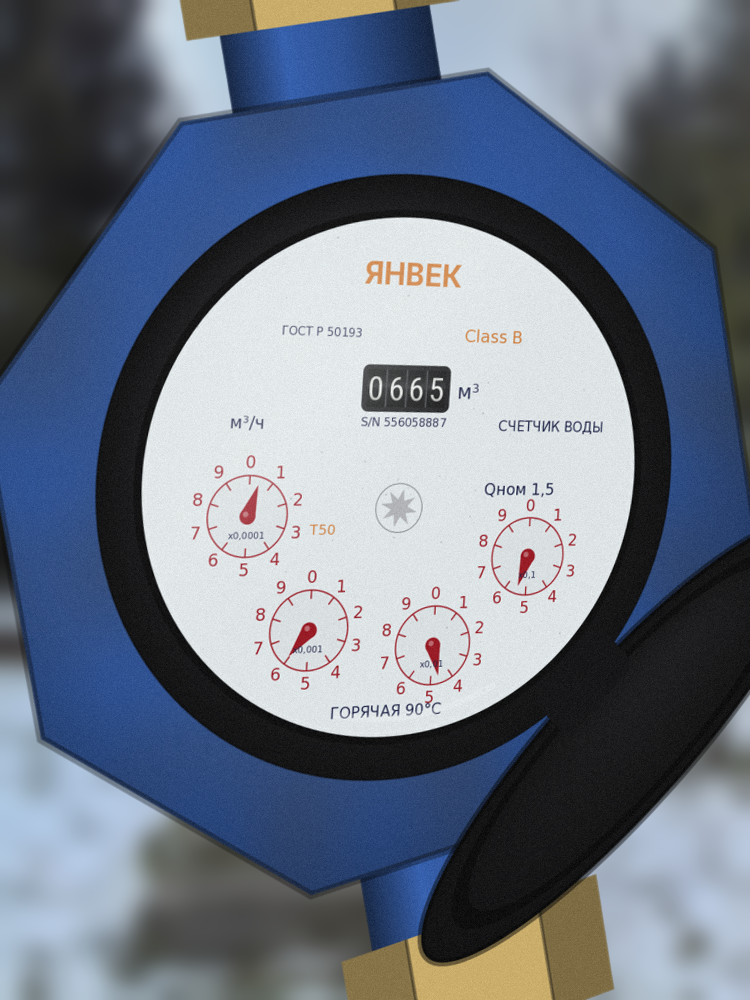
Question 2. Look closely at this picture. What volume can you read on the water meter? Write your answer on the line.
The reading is 665.5460 m³
